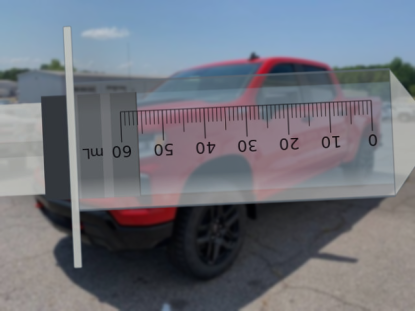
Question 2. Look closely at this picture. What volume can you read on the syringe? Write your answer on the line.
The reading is 56 mL
